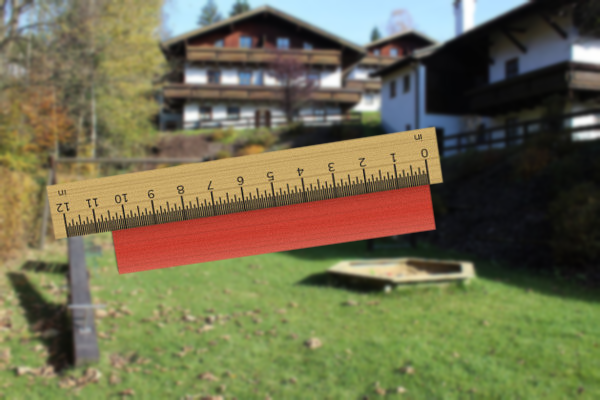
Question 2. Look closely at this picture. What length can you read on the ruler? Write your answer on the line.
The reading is 10.5 in
